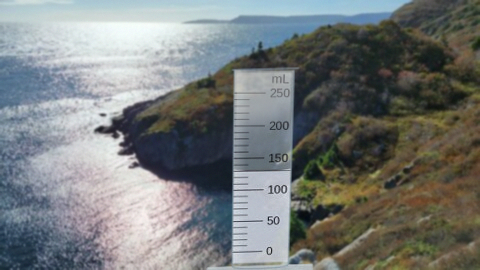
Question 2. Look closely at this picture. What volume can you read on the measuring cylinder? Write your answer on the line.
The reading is 130 mL
